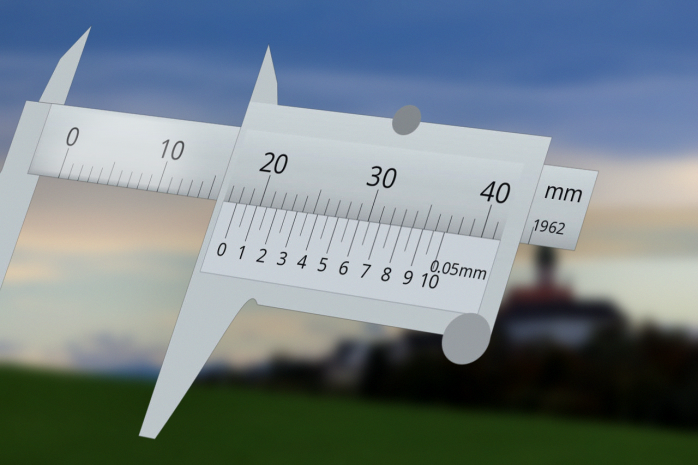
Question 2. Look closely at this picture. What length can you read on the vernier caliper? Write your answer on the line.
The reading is 17.8 mm
